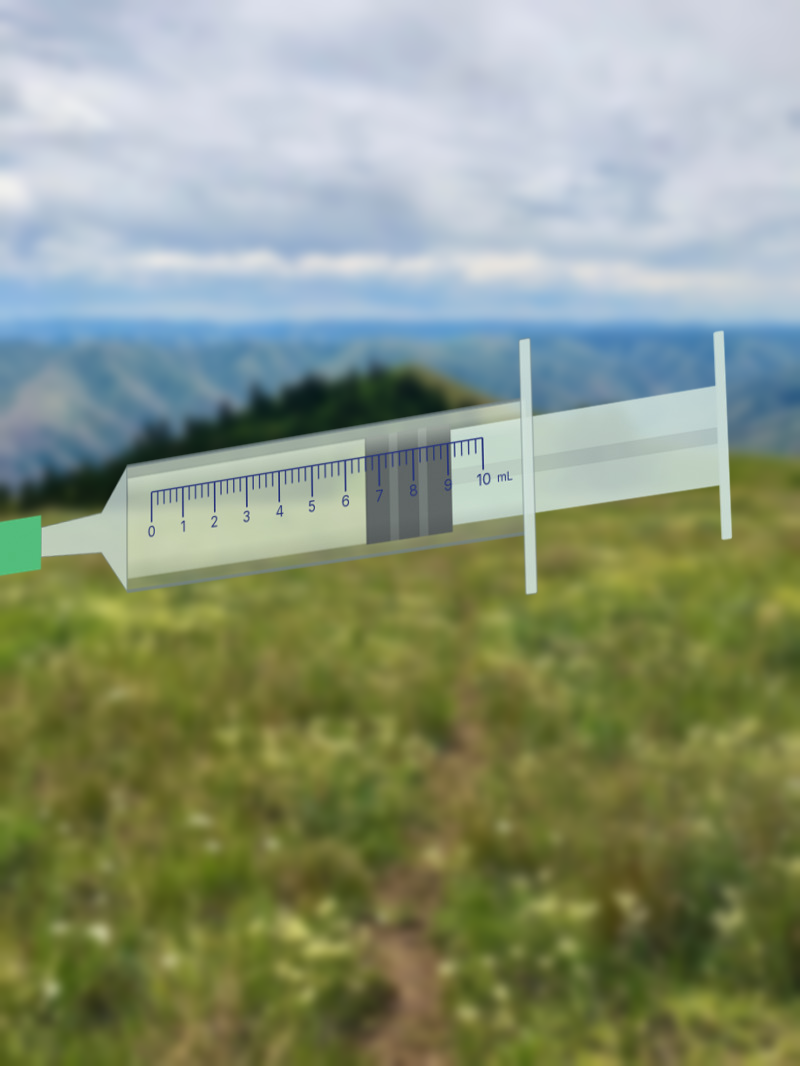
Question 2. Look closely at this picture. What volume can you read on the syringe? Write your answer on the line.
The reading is 6.6 mL
